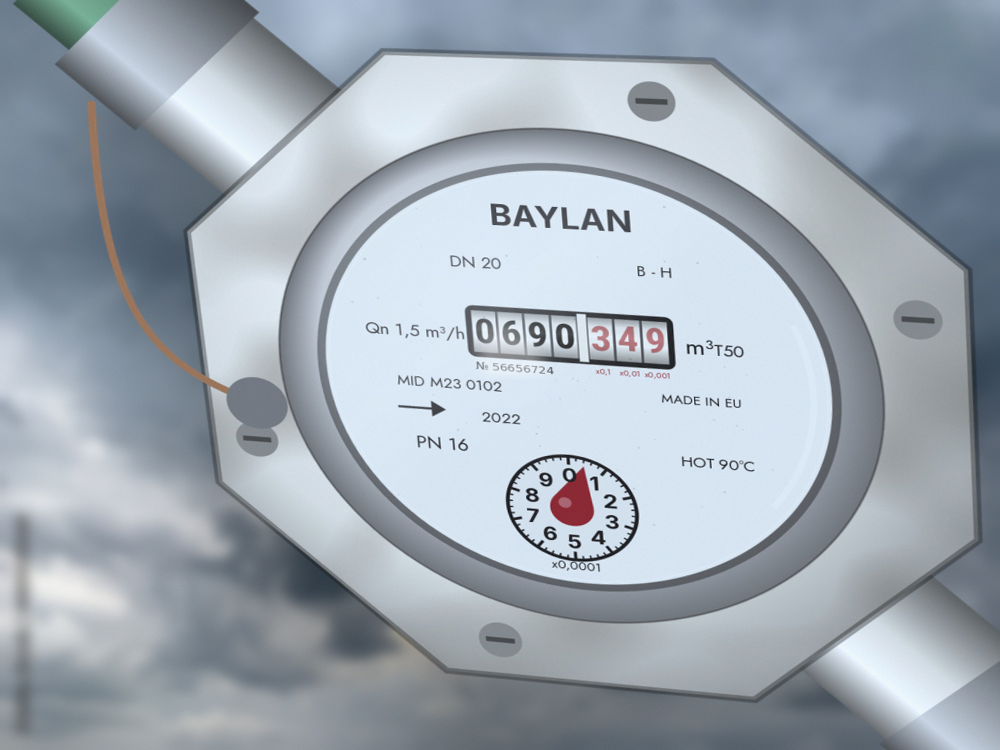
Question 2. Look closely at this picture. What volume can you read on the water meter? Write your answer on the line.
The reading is 690.3490 m³
